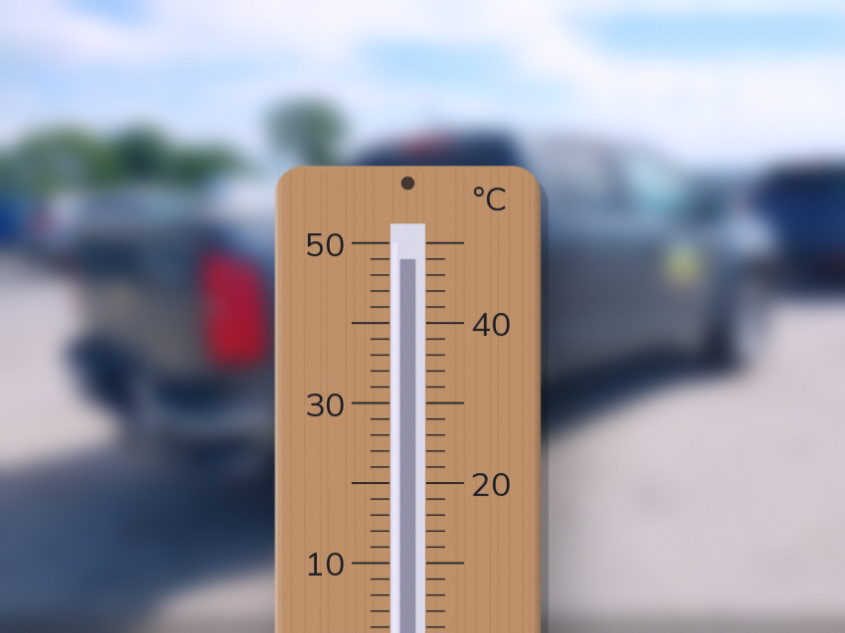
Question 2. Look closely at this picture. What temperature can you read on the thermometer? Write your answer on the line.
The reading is 48 °C
